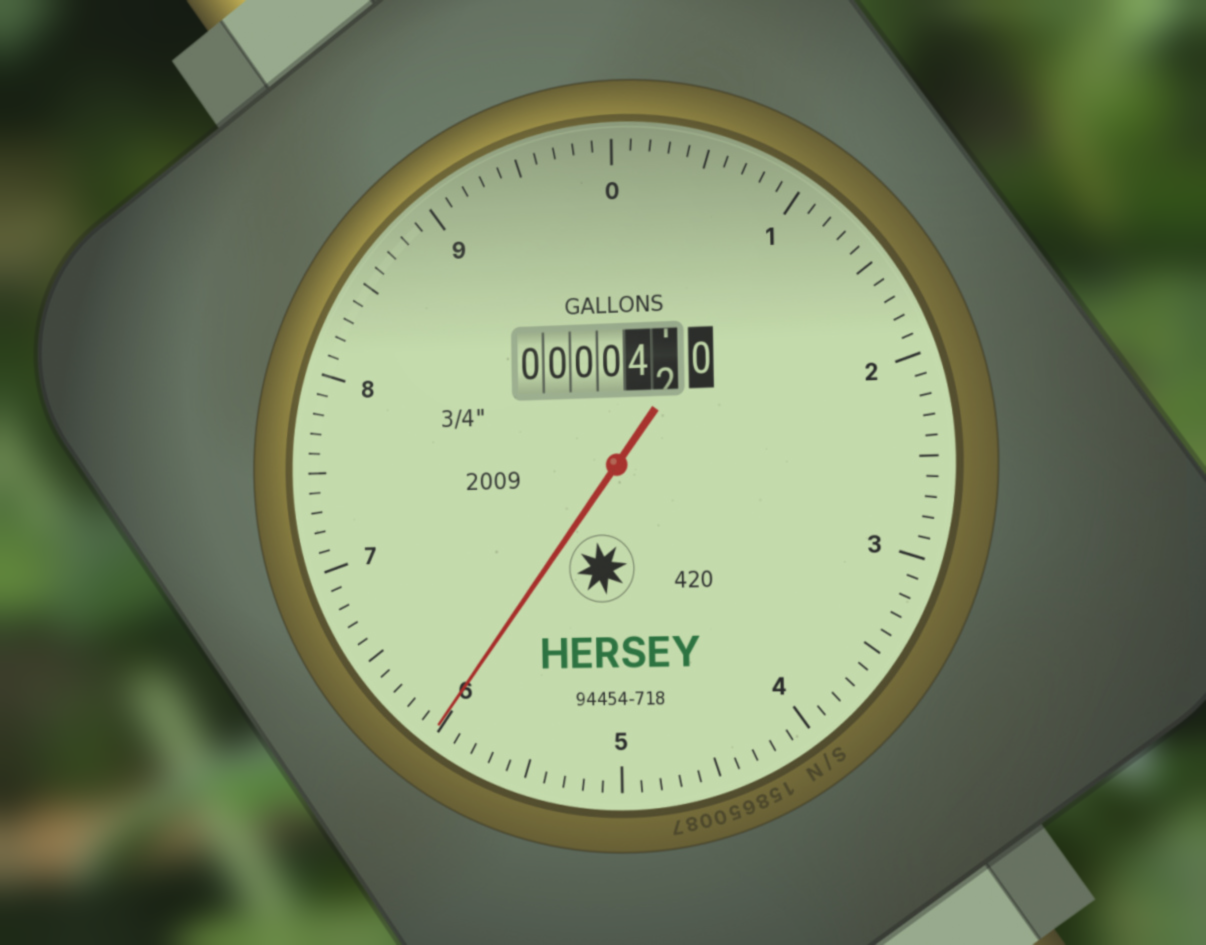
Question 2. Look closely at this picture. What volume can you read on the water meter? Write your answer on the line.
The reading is 416.0 gal
